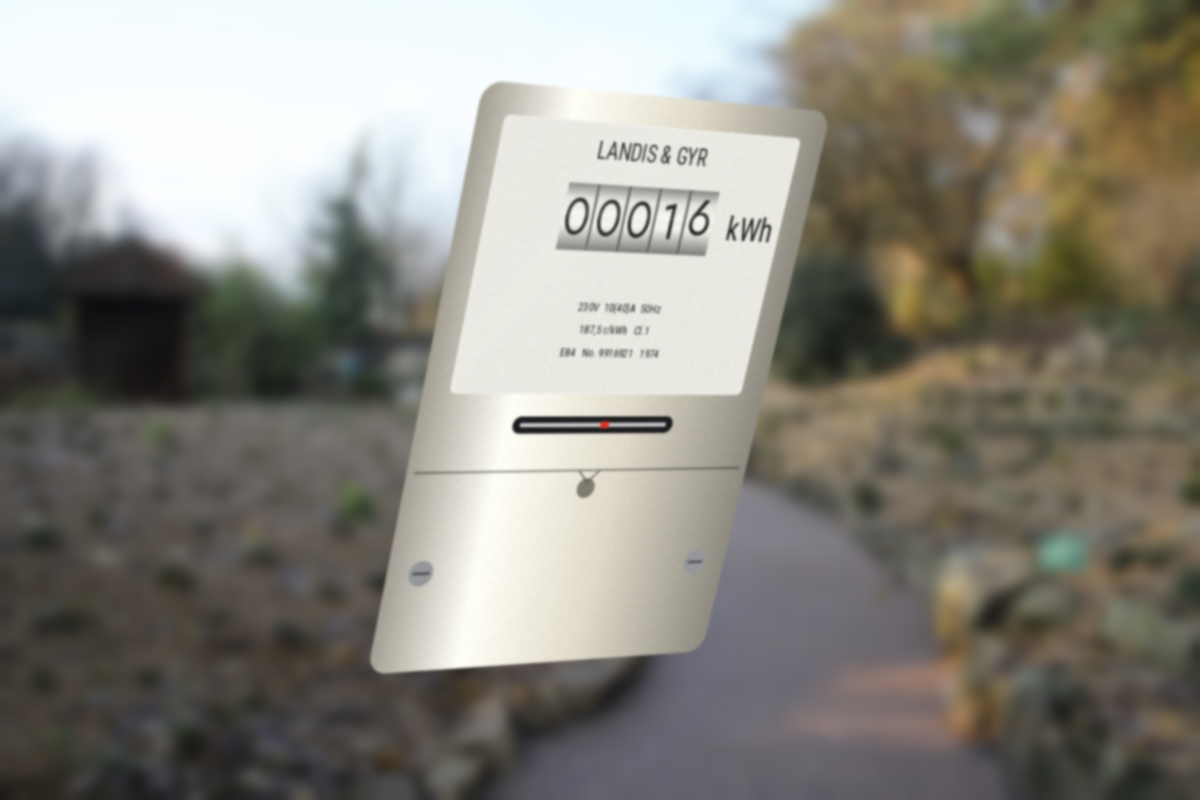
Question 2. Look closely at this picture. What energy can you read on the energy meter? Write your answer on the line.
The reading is 16 kWh
